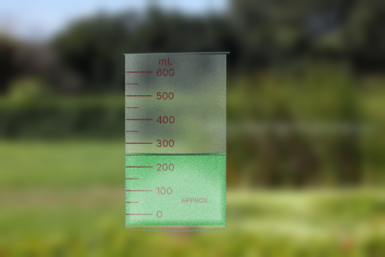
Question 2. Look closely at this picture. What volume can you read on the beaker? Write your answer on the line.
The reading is 250 mL
